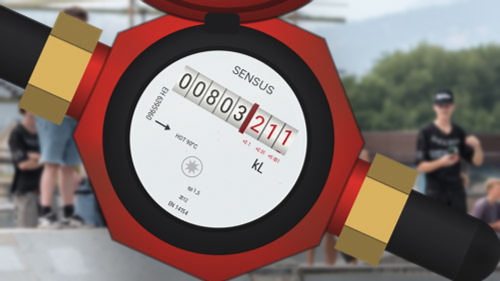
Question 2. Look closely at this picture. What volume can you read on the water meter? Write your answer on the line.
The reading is 803.211 kL
